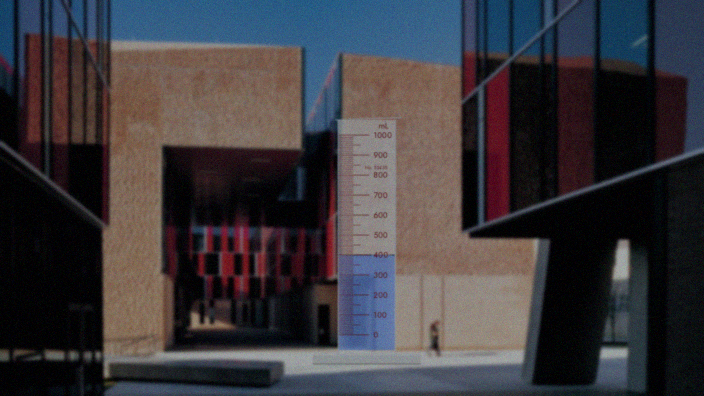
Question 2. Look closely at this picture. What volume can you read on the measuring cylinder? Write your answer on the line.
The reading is 400 mL
